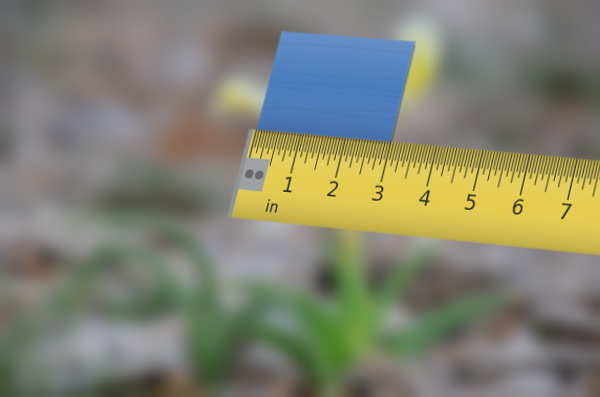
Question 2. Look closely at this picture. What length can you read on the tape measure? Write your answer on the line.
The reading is 3 in
